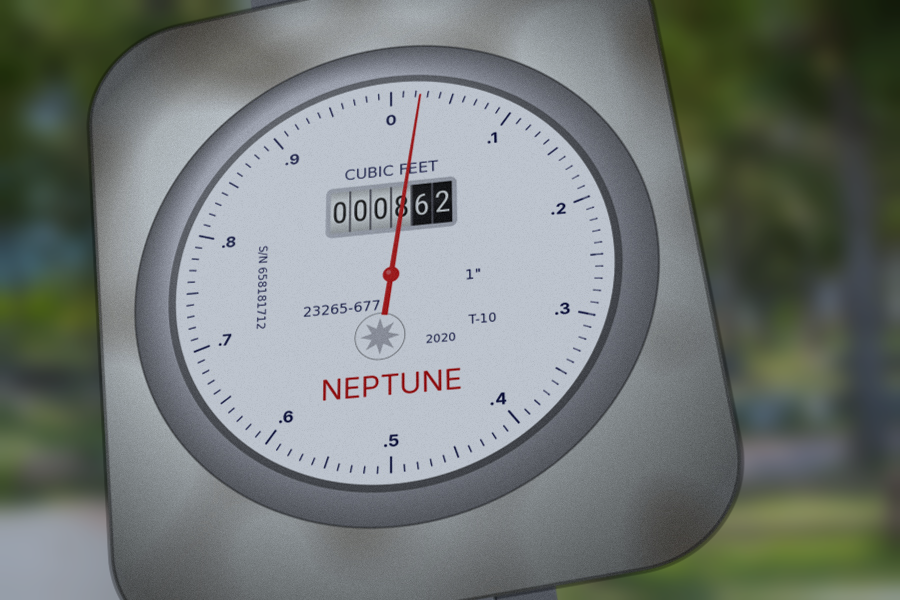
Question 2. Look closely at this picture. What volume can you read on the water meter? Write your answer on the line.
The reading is 862.02 ft³
